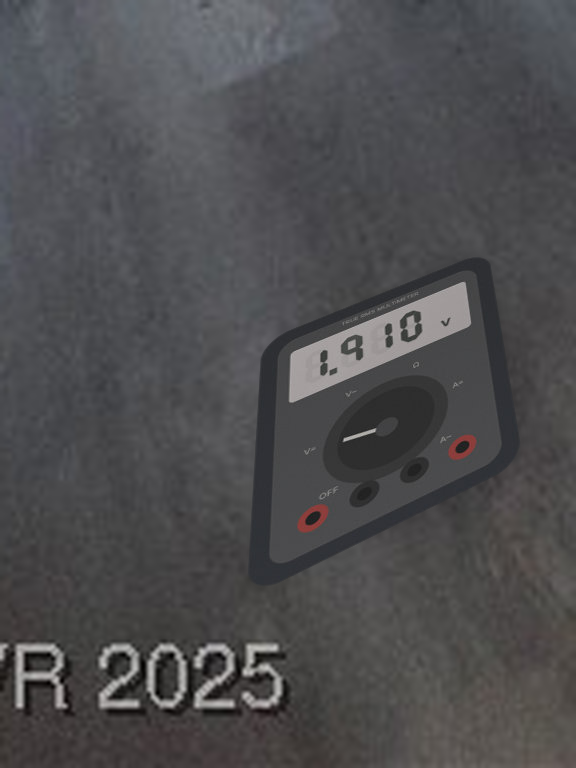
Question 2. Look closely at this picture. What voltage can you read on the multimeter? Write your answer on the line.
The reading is 1.910 V
